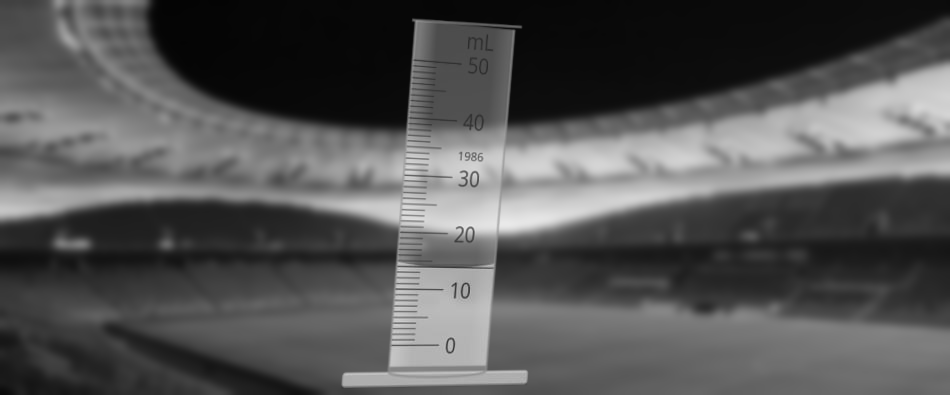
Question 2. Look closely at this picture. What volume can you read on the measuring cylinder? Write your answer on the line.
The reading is 14 mL
